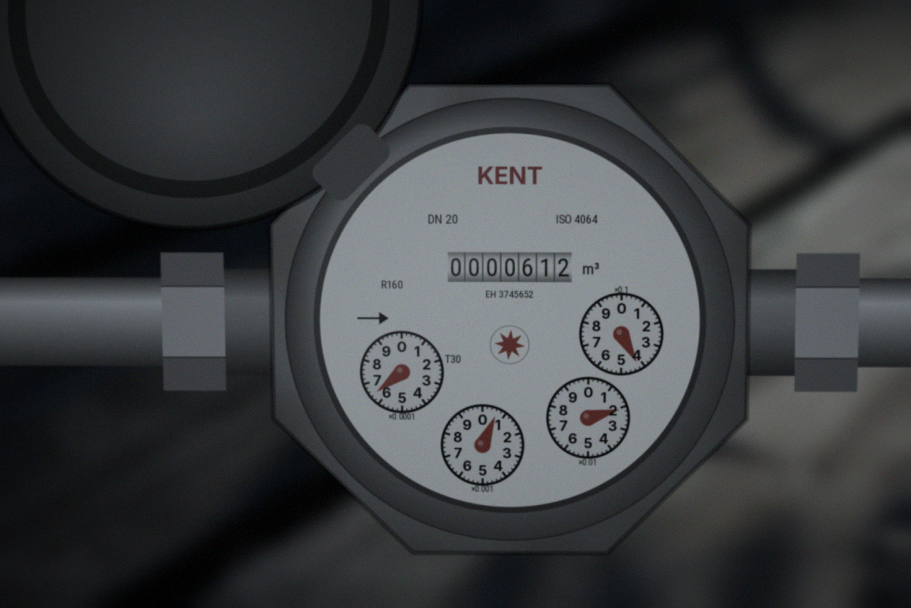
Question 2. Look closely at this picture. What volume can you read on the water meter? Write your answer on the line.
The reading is 612.4206 m³
